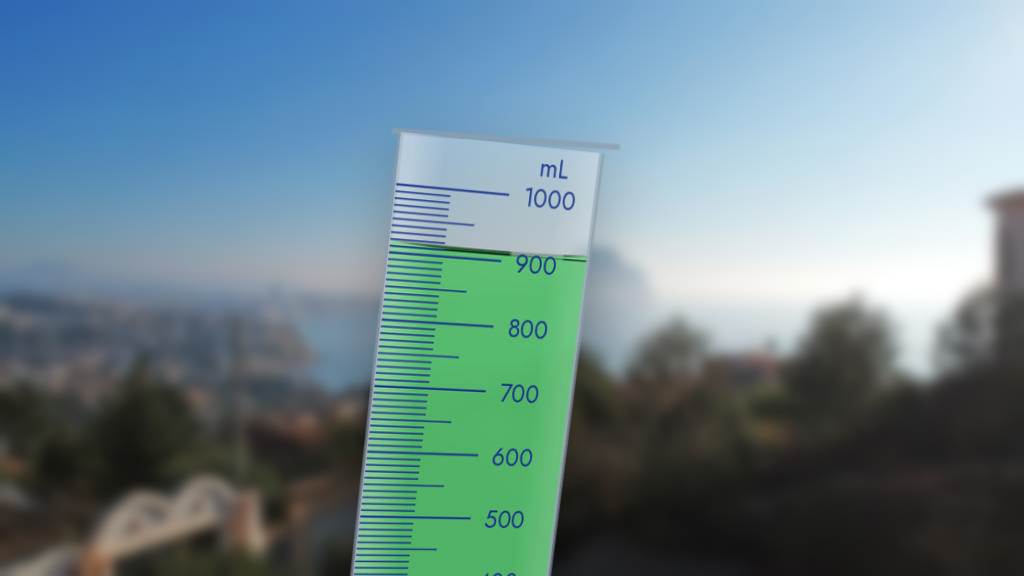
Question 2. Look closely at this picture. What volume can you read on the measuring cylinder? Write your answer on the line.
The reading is 910 mL
